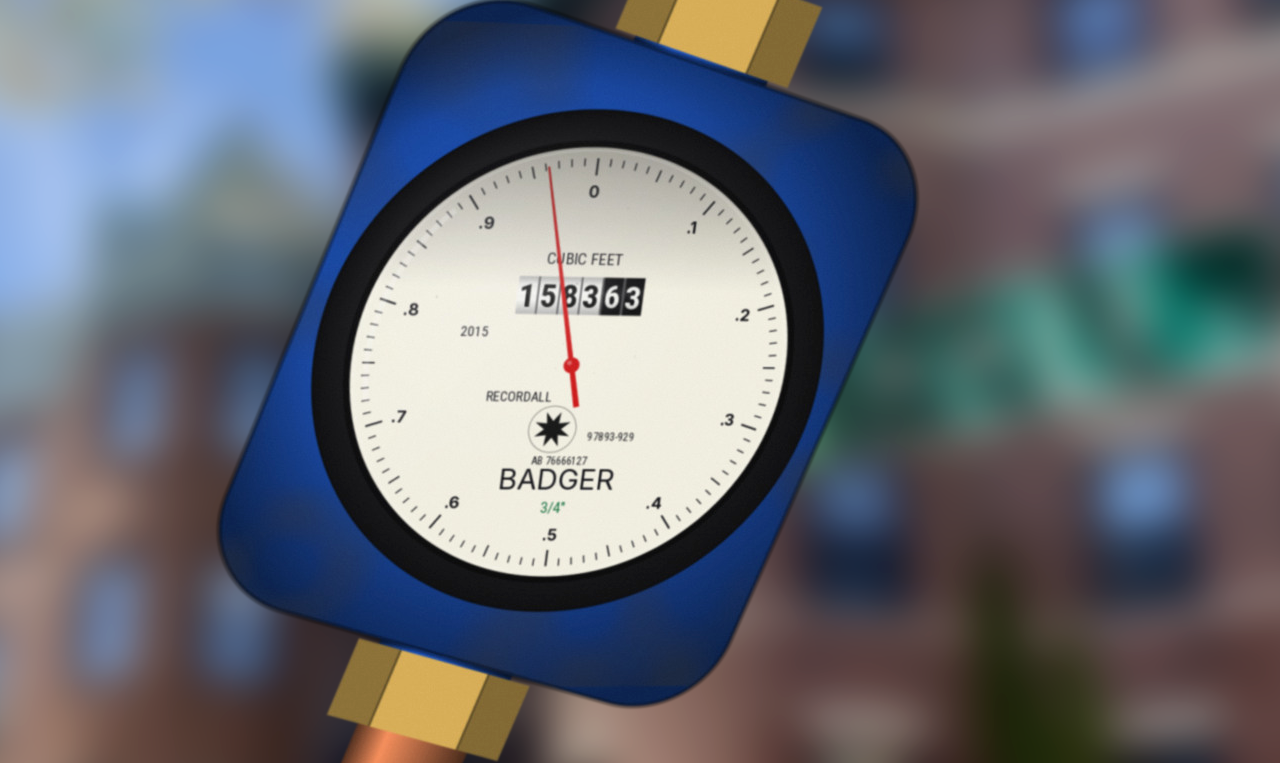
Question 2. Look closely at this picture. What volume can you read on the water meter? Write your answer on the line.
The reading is 158362.96 ft³
